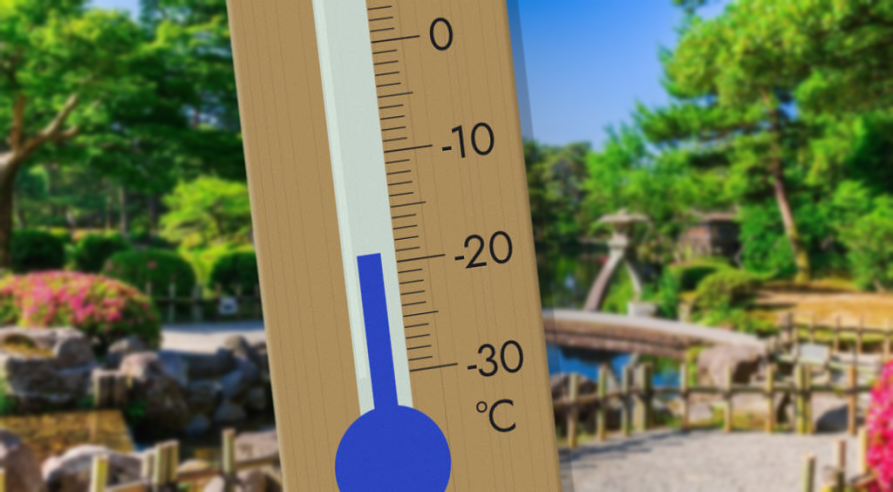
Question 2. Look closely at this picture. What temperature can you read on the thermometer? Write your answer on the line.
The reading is -19 °C
